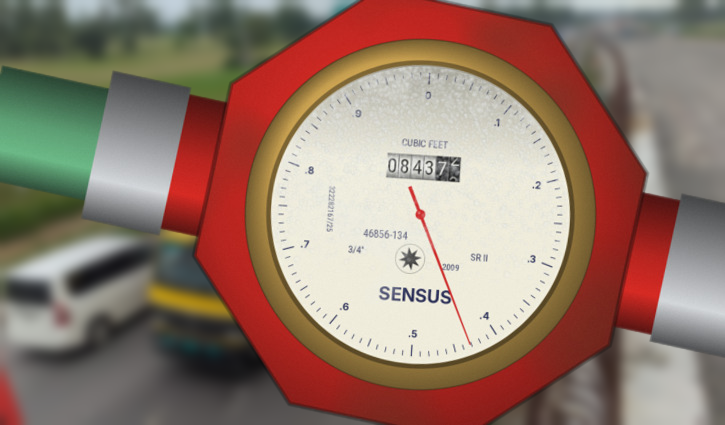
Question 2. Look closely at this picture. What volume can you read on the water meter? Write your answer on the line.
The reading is 84372.43 ft³
